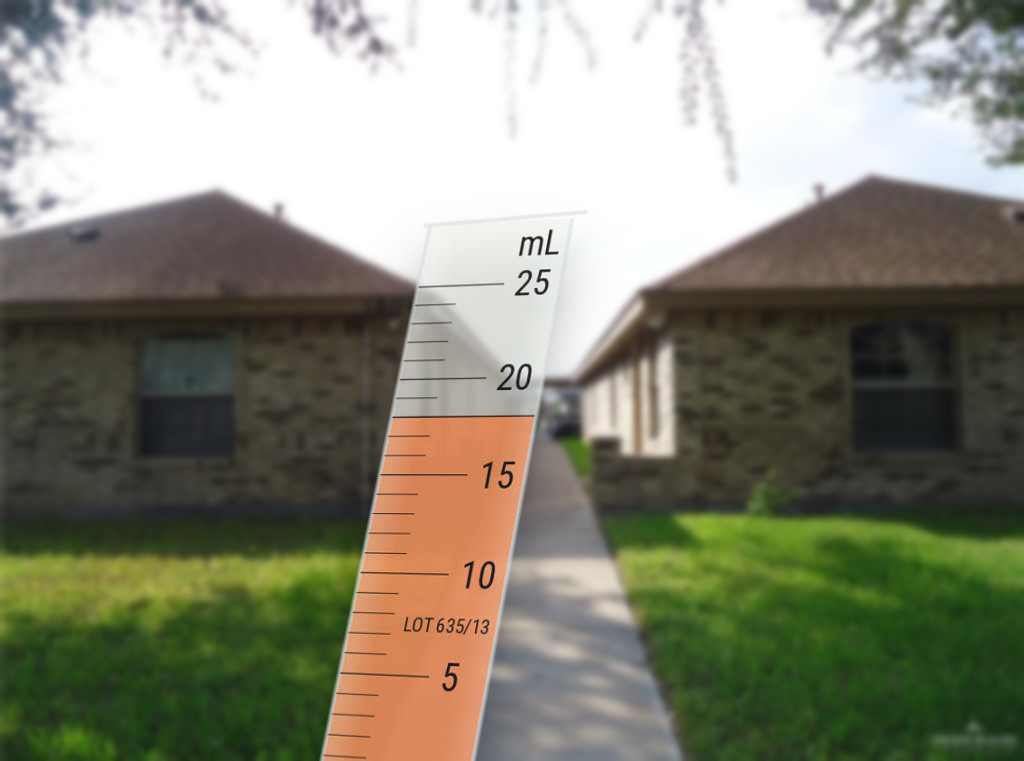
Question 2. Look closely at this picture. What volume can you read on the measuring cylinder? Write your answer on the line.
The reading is 18 mL
